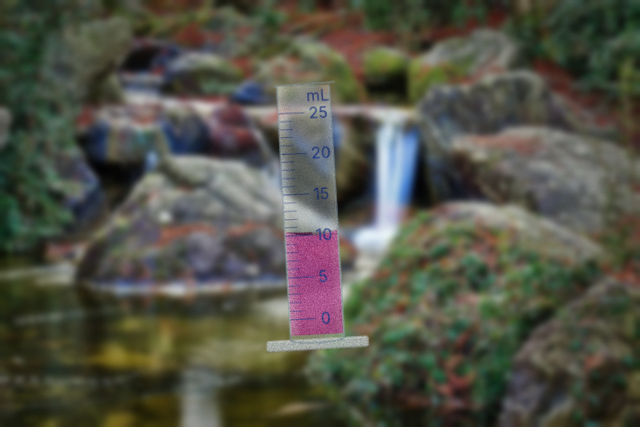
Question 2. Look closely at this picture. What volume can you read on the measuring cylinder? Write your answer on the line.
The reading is 10 mL
